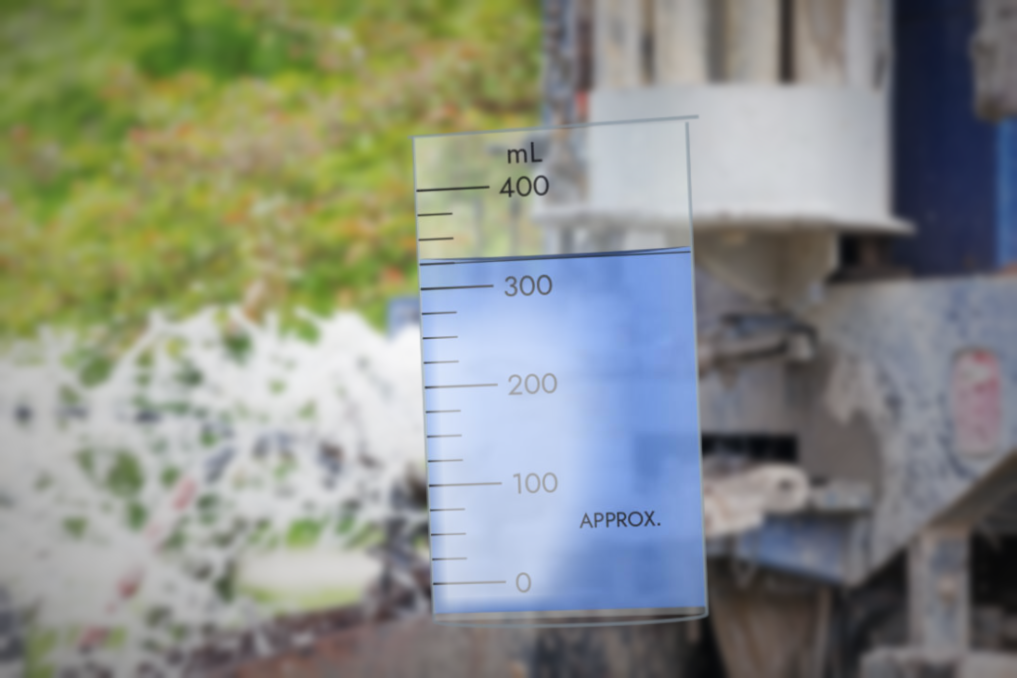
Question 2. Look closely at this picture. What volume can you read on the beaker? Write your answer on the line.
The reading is 325 mL
